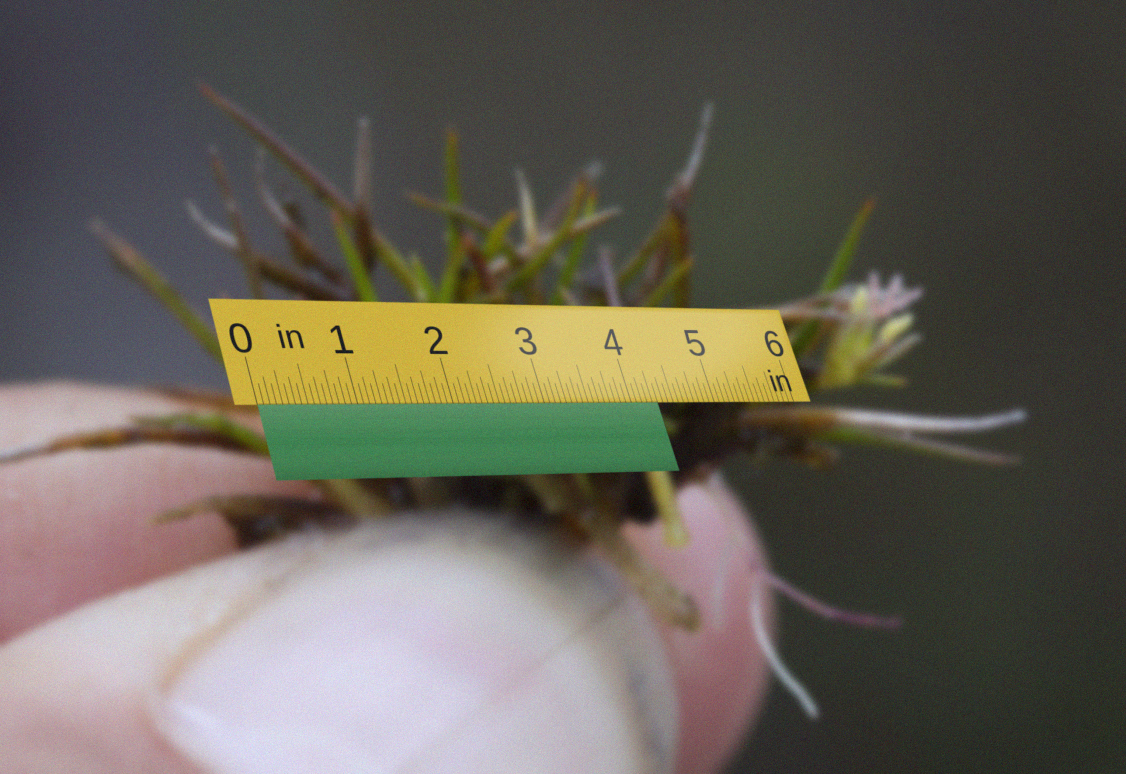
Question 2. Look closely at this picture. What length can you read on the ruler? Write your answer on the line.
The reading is 4.3125 in
